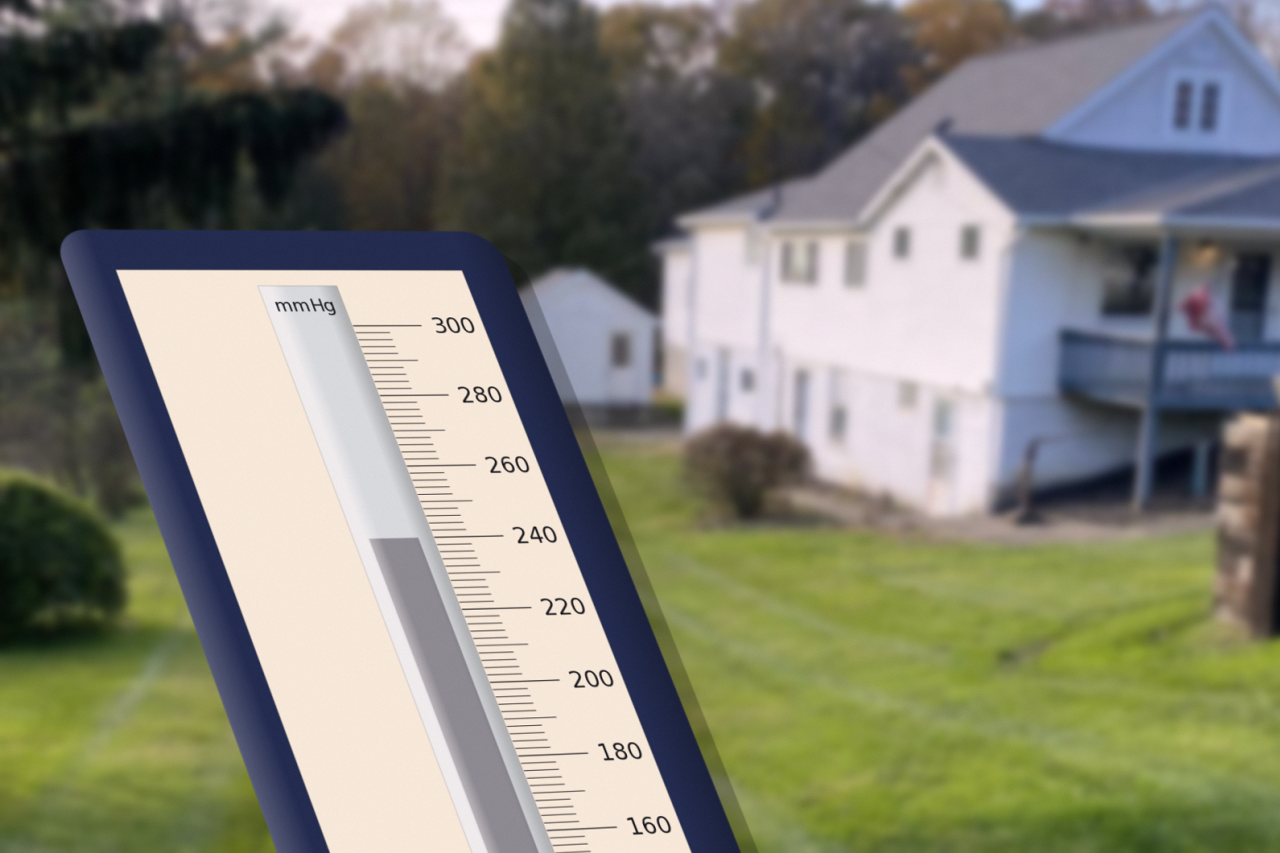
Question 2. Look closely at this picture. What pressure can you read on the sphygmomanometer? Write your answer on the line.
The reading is 240 mmHg
